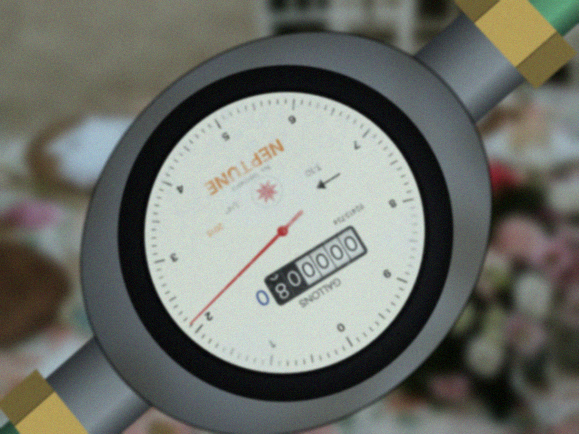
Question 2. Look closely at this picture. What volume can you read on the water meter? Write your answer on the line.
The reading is 82.1 gal
